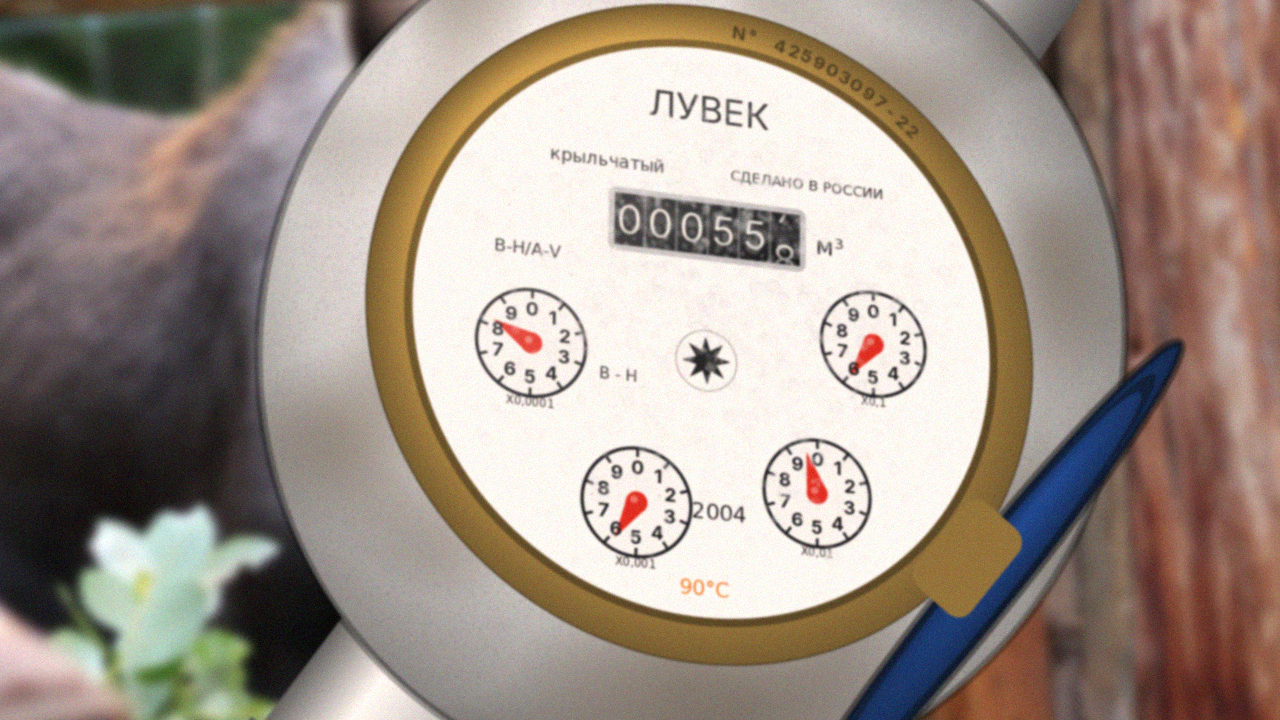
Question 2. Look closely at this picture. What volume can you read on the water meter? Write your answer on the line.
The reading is 557.5958 m³
